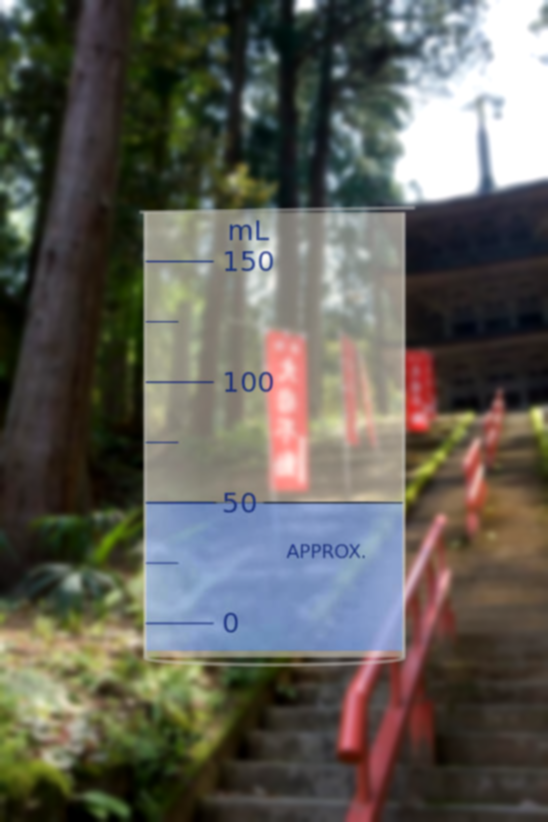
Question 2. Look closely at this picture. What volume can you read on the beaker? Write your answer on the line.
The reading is 50 mL
